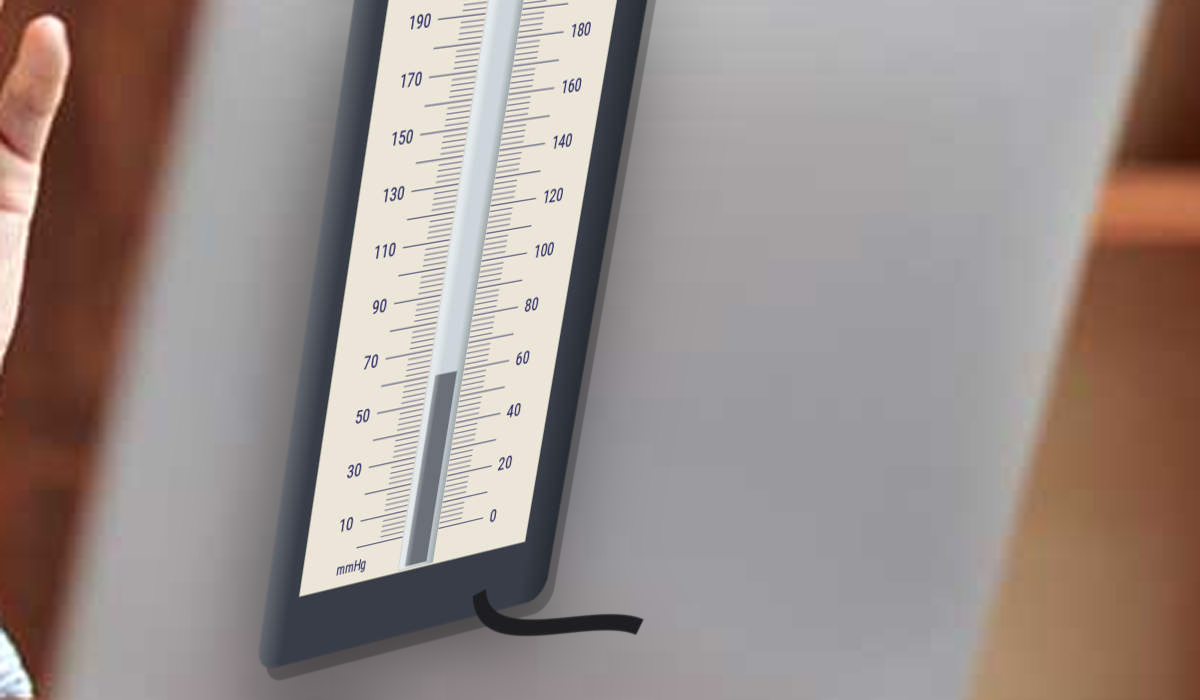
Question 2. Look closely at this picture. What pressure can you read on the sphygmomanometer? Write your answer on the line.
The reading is 60 mmHg
